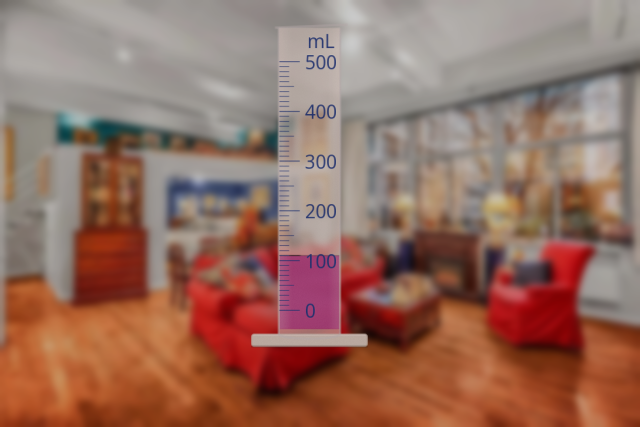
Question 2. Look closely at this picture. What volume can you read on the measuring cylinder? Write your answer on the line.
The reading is 110 mL
